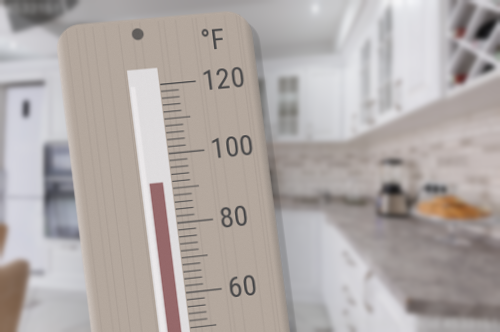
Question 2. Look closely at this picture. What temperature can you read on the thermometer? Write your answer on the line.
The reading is 92 °F
